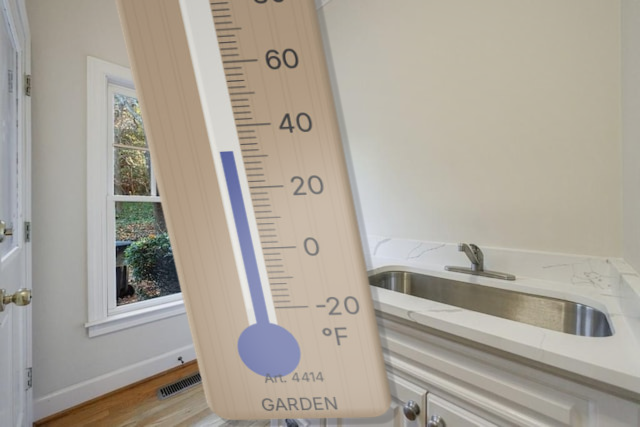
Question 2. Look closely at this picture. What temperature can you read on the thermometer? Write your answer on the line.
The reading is 32 °F
